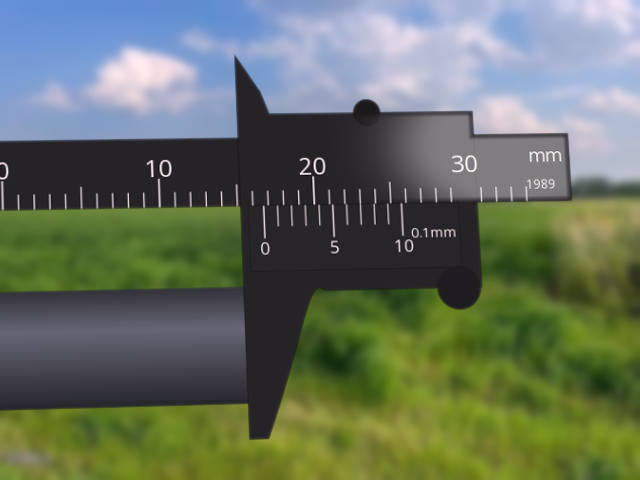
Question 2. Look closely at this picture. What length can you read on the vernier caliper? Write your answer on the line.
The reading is 16.7 mm
